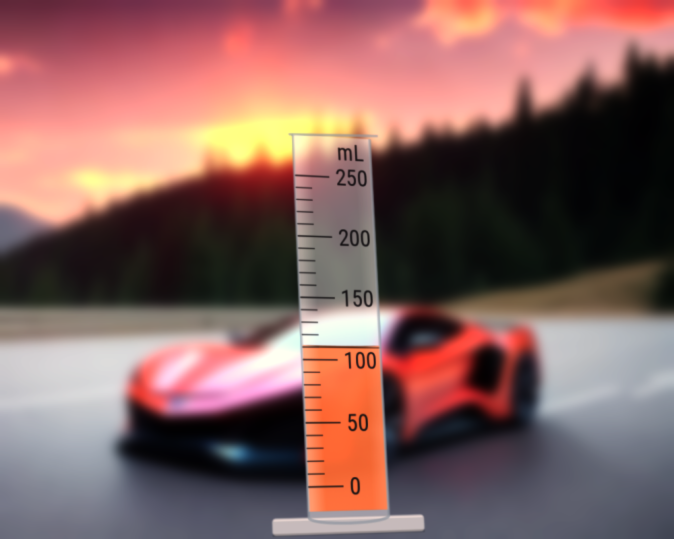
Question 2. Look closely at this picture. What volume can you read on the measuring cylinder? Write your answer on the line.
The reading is 110 mL
